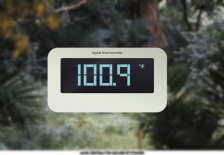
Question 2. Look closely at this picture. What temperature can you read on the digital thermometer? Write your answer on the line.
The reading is 100.9 °F
